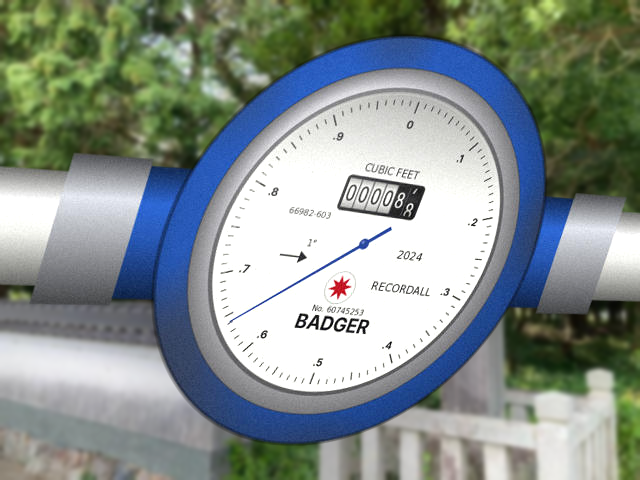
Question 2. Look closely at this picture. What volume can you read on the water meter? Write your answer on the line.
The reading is 87.64 ft³
